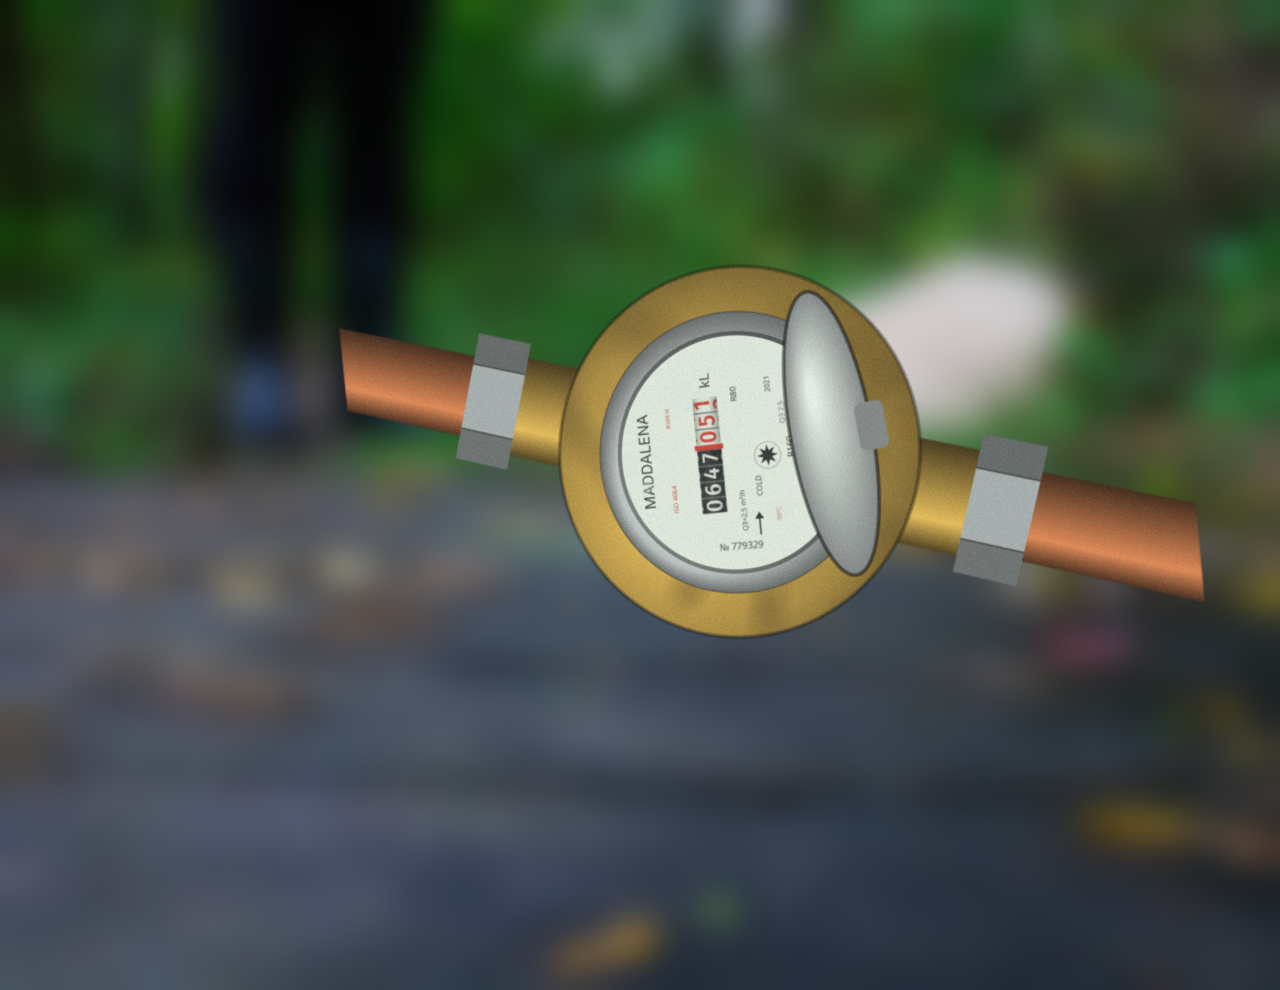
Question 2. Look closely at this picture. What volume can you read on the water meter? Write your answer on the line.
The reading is 647.051 kL
